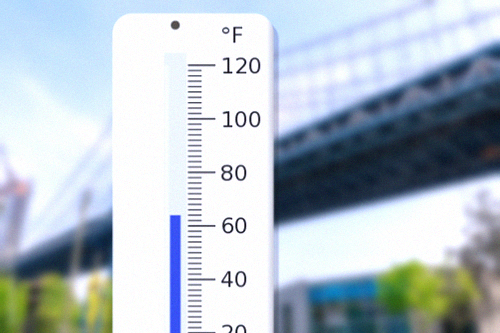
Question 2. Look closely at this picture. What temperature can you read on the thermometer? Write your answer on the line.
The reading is 64 °F
